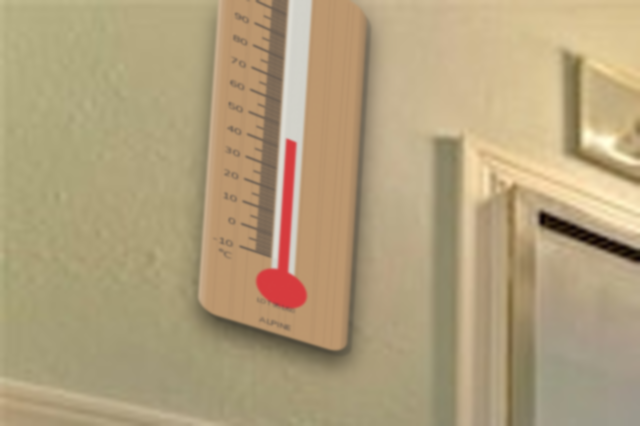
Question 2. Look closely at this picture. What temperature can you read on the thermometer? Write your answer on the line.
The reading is 45 °C
